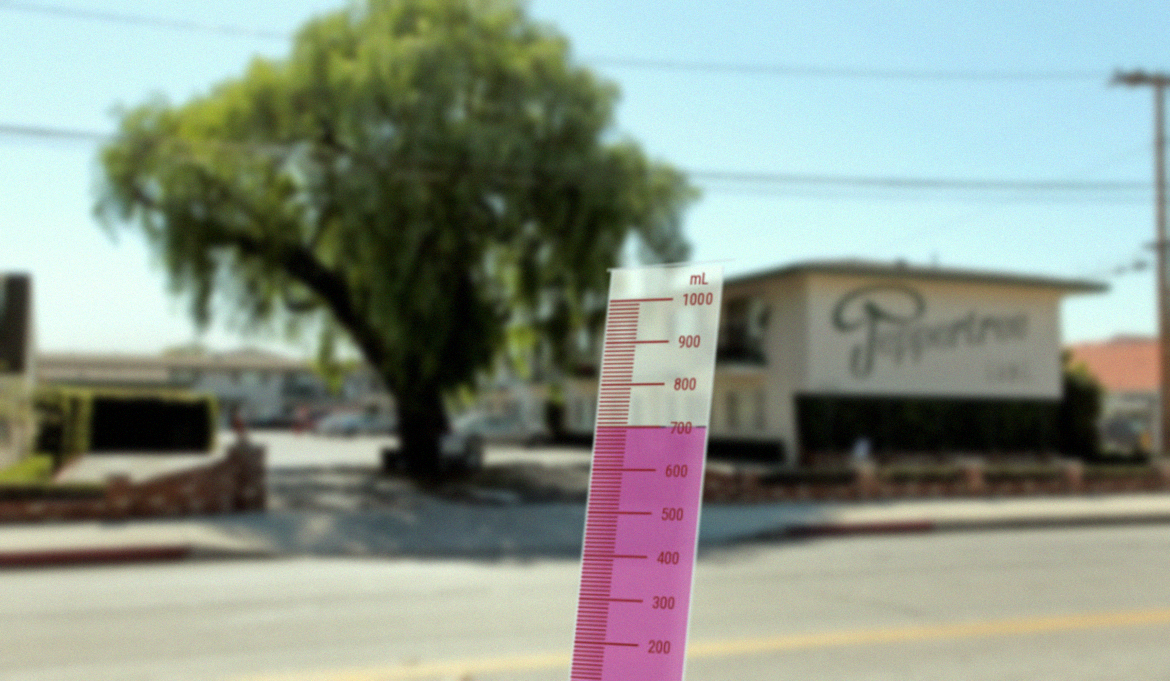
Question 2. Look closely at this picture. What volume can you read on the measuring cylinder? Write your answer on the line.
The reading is 700 mL
